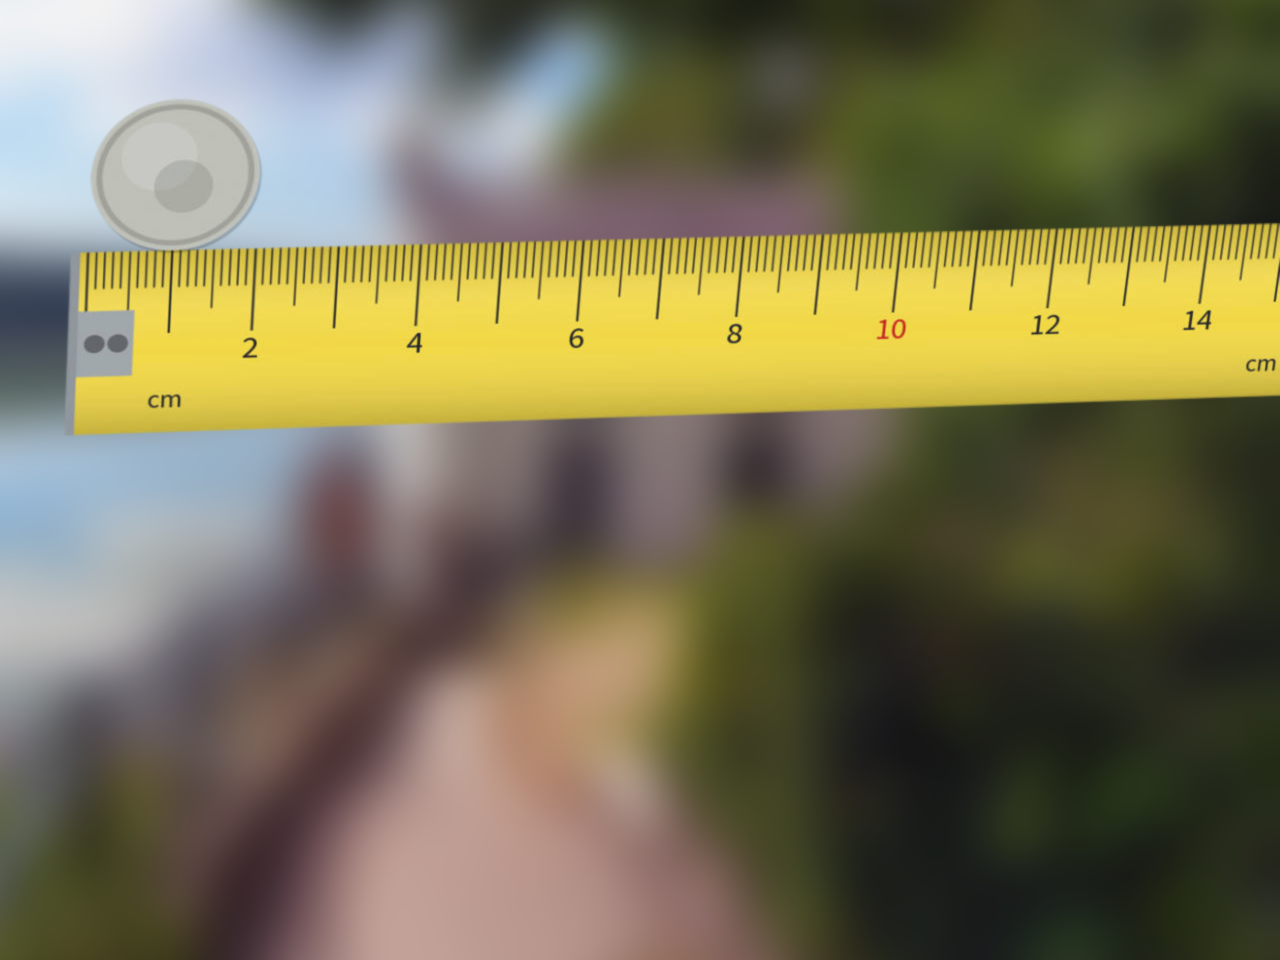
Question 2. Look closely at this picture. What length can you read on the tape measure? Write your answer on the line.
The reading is 2 cm
